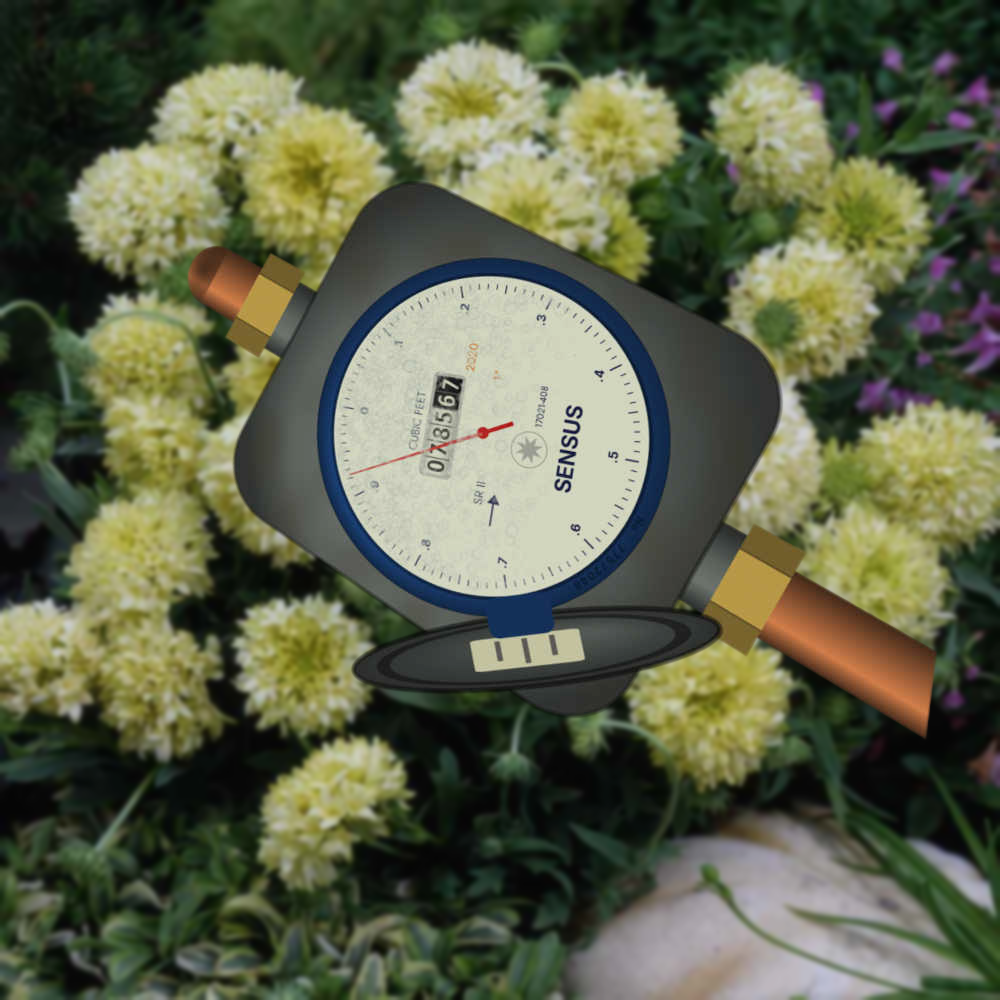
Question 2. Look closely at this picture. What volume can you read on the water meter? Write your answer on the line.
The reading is 78566.92 ft³
